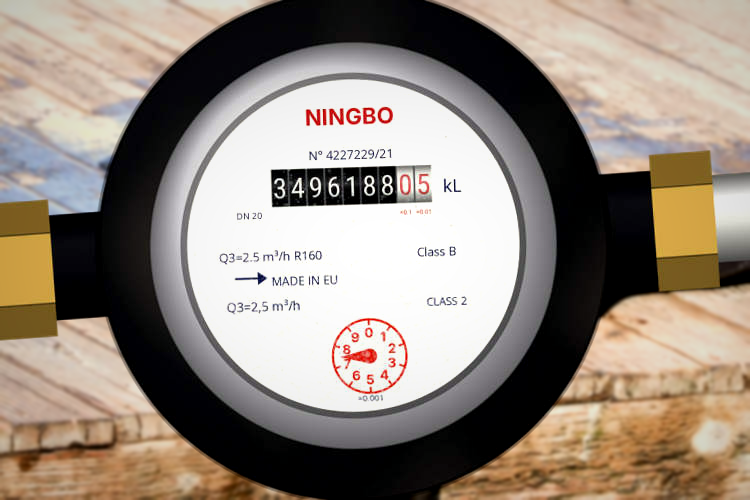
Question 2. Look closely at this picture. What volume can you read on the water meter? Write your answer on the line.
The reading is 3496188.057 kL
